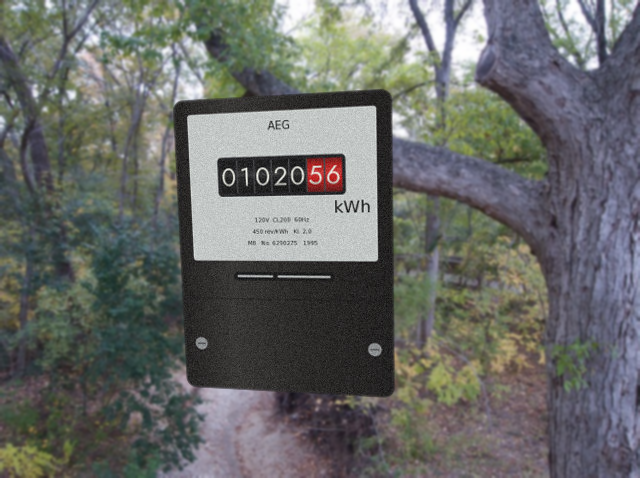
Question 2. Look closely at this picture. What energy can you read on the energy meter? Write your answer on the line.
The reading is 1020.56 kWh
